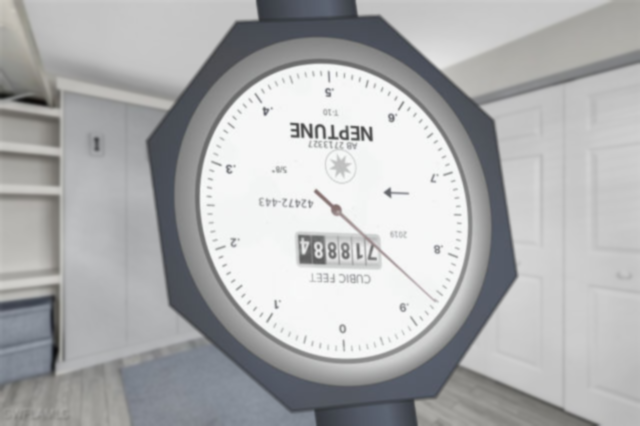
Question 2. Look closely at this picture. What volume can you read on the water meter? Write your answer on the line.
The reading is 718883.86 ft³
